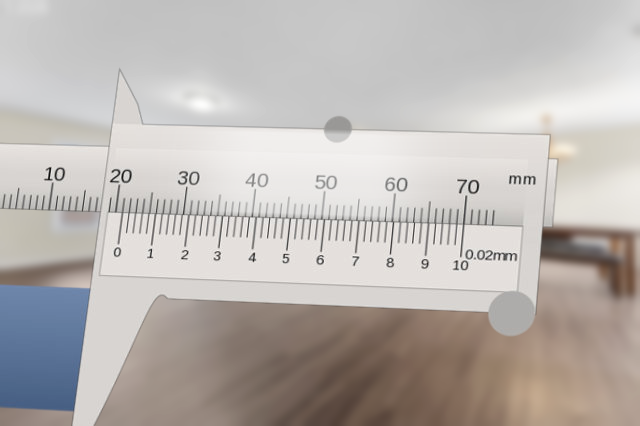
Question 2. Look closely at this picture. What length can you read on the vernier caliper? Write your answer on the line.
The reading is 21.0 mm
